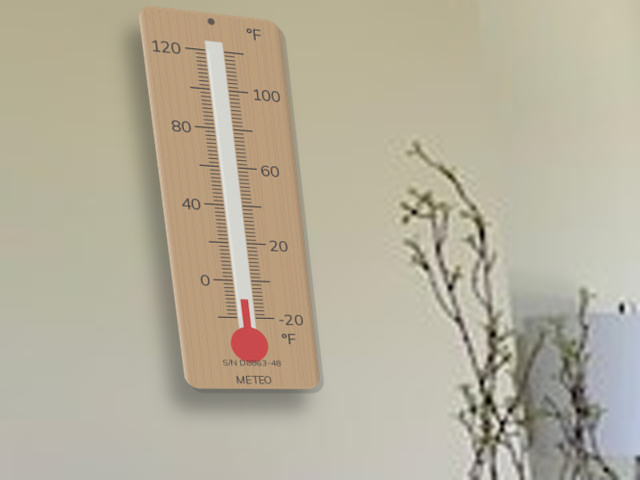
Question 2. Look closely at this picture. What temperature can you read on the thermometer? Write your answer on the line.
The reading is -10 °F
